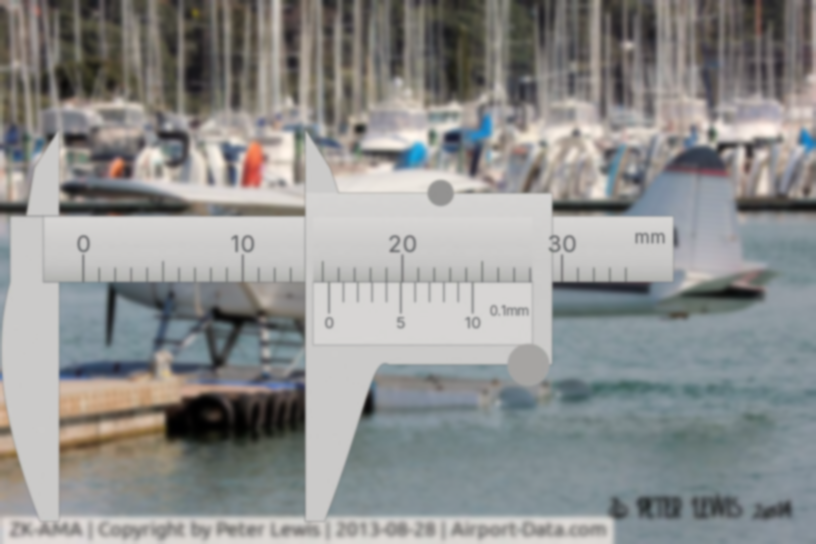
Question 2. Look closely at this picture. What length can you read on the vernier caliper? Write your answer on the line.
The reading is 15.4 mm
